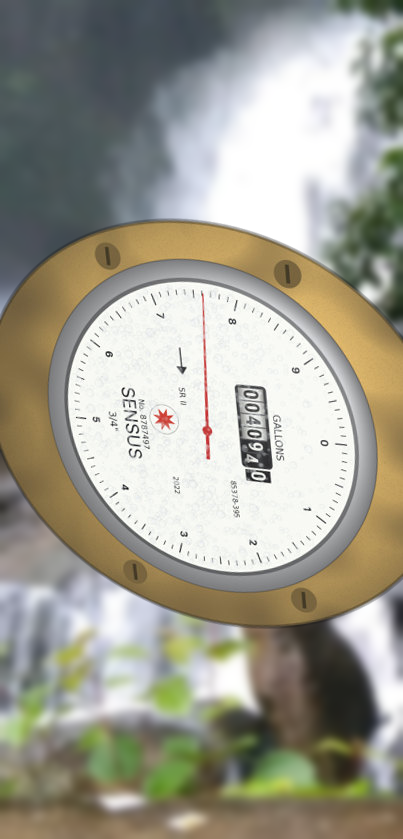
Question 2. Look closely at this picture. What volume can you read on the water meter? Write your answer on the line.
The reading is 40937.6 gal
